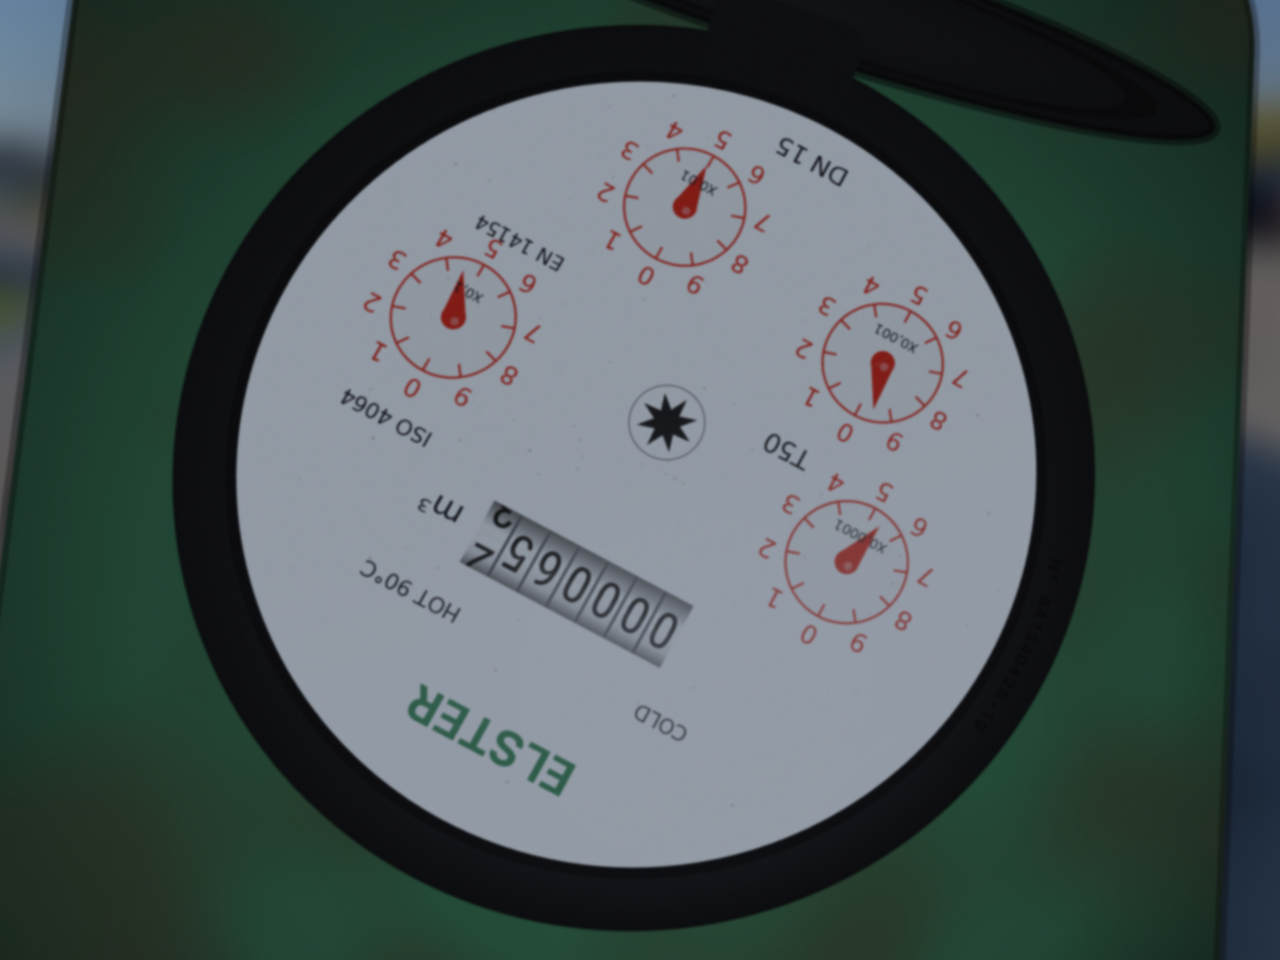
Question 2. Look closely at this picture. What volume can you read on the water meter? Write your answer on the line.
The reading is 652.4495 m³
